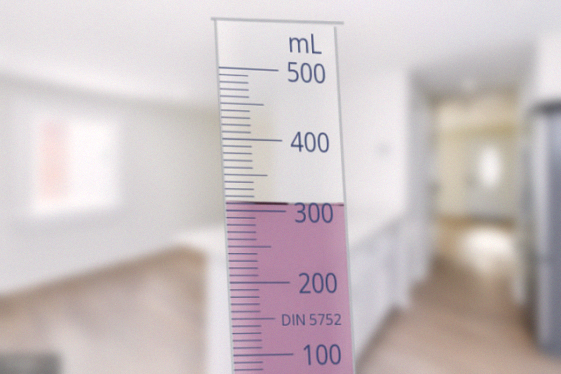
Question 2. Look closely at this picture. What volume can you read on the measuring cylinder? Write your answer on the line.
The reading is 310 mL
